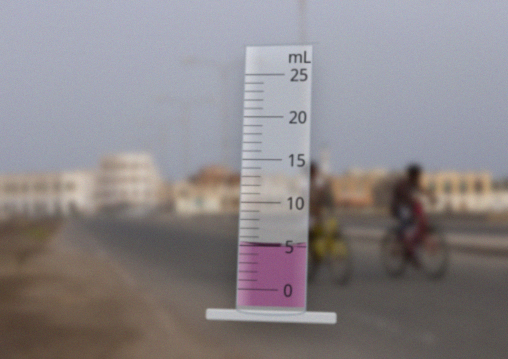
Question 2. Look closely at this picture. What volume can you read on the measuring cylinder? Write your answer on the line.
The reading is 5 mL
